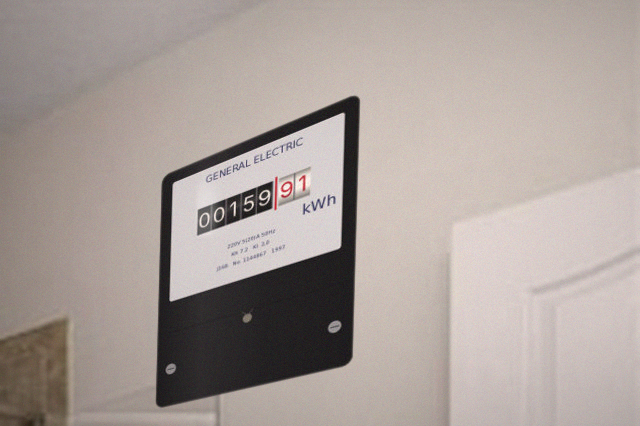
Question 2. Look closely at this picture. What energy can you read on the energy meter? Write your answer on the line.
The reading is 159.91 kWh
